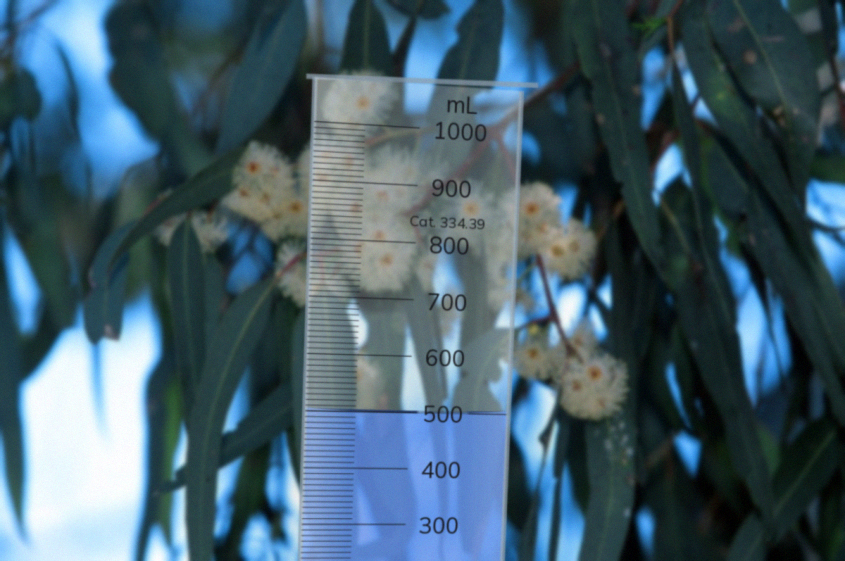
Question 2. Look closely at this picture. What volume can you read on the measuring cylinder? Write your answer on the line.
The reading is 500 mL
